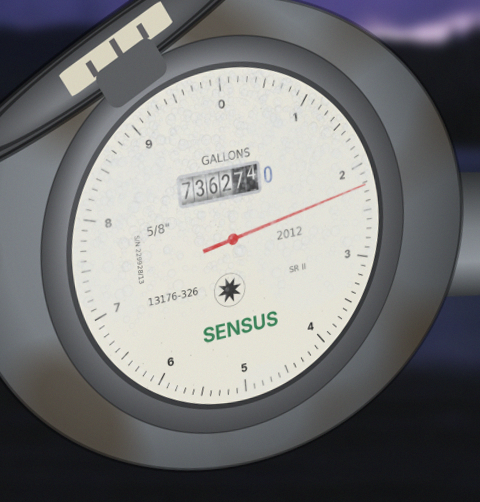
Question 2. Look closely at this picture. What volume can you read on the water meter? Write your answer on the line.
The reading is 7362742.2 gal
